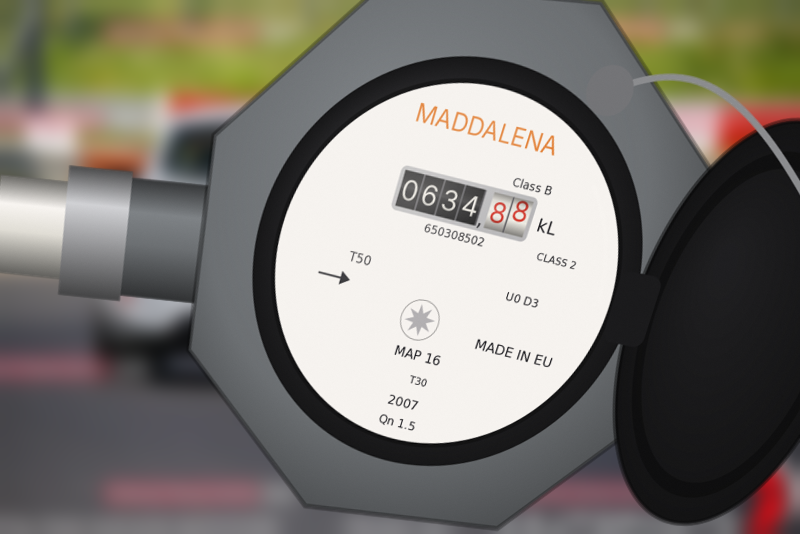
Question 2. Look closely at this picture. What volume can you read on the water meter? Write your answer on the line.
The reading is 634.88 kL
